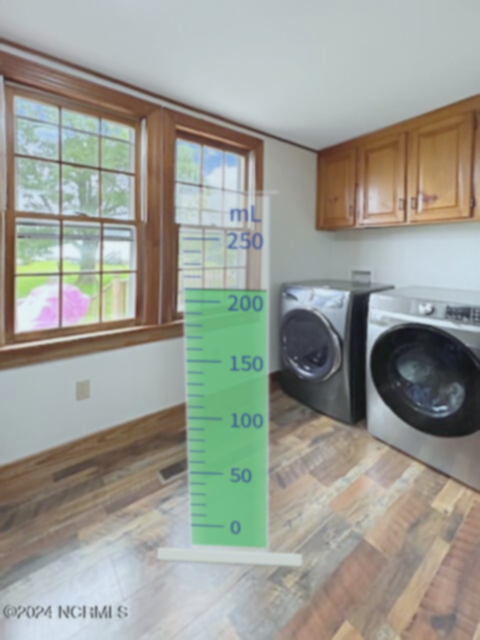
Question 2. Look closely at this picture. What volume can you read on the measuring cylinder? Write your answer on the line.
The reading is 210 mL
